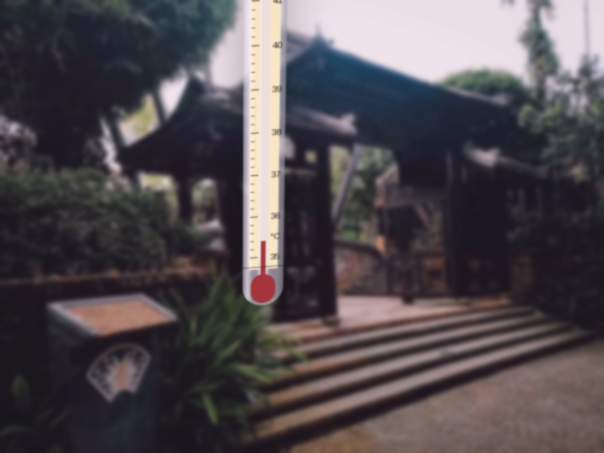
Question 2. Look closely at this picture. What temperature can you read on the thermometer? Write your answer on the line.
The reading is 35.4 °C
